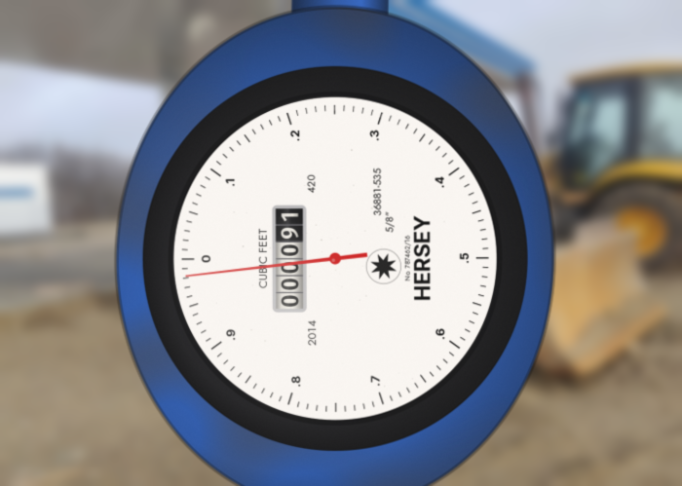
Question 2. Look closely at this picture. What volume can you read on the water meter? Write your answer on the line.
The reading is 90.98 ft³
